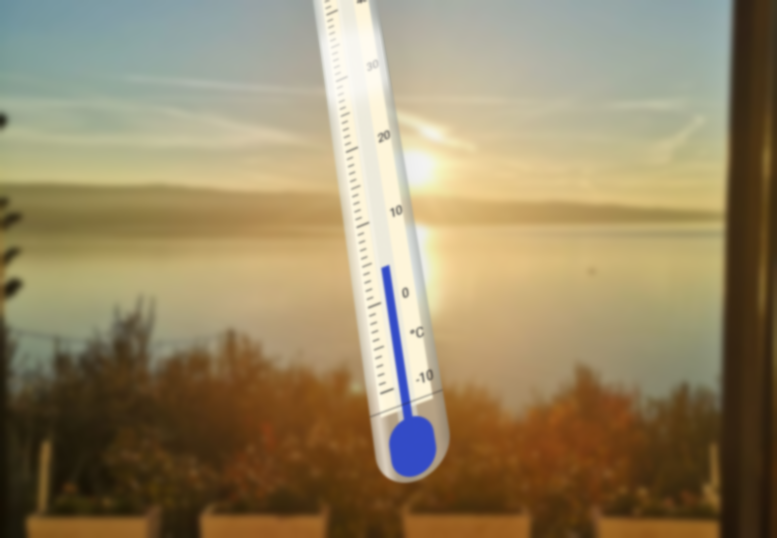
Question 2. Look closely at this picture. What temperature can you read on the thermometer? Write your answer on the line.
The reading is 4 °C
